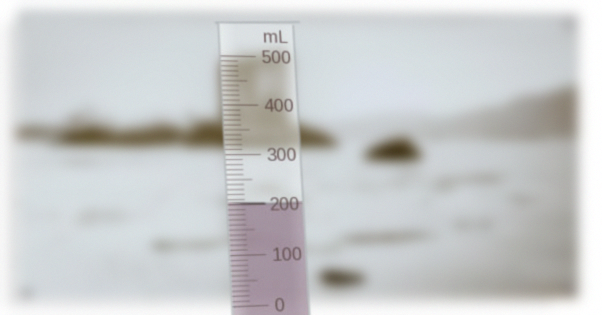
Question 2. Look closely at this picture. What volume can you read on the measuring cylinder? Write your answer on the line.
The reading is 200 mL
